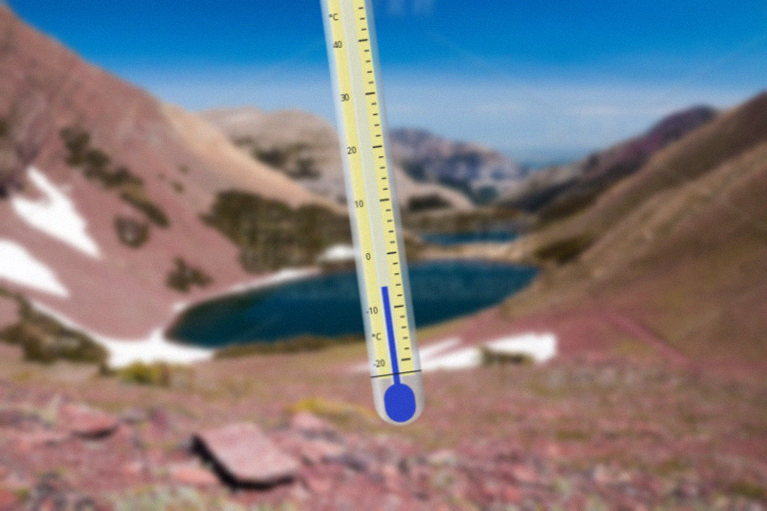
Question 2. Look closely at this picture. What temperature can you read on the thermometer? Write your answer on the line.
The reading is -6 °C
